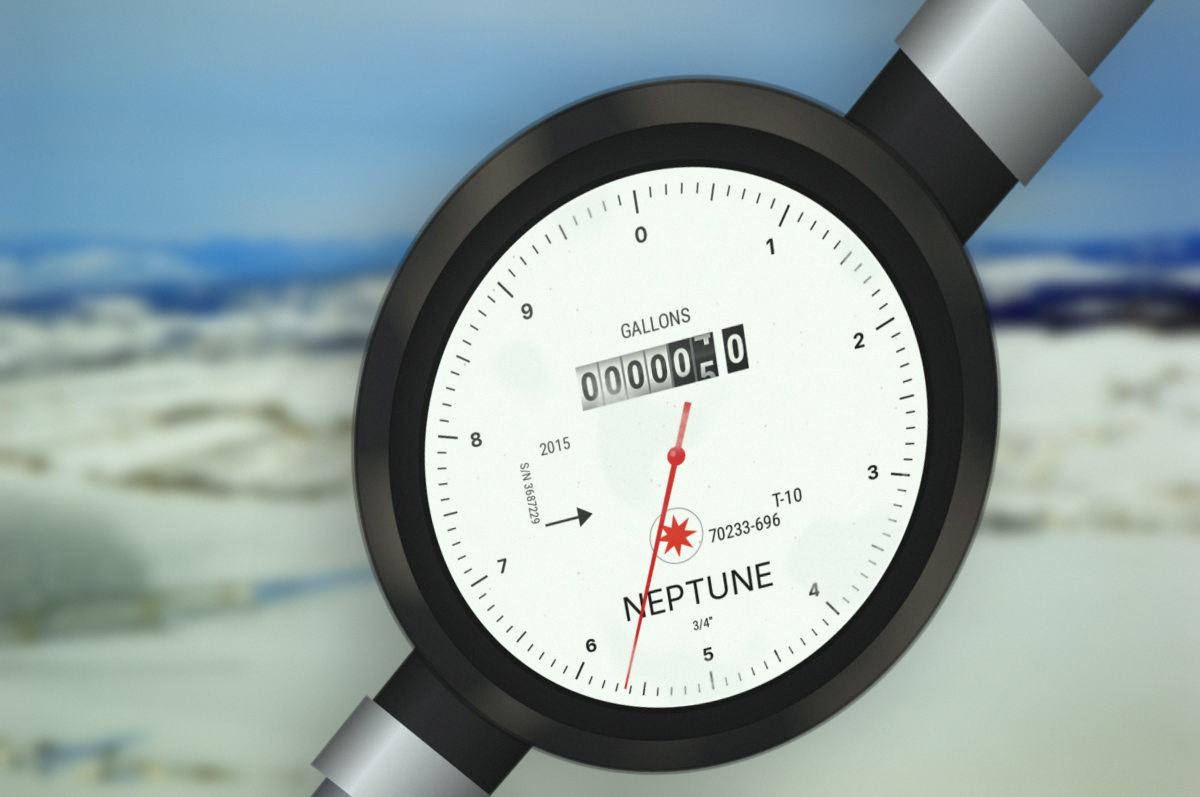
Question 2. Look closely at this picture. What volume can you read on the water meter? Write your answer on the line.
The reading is 45.6 gal
